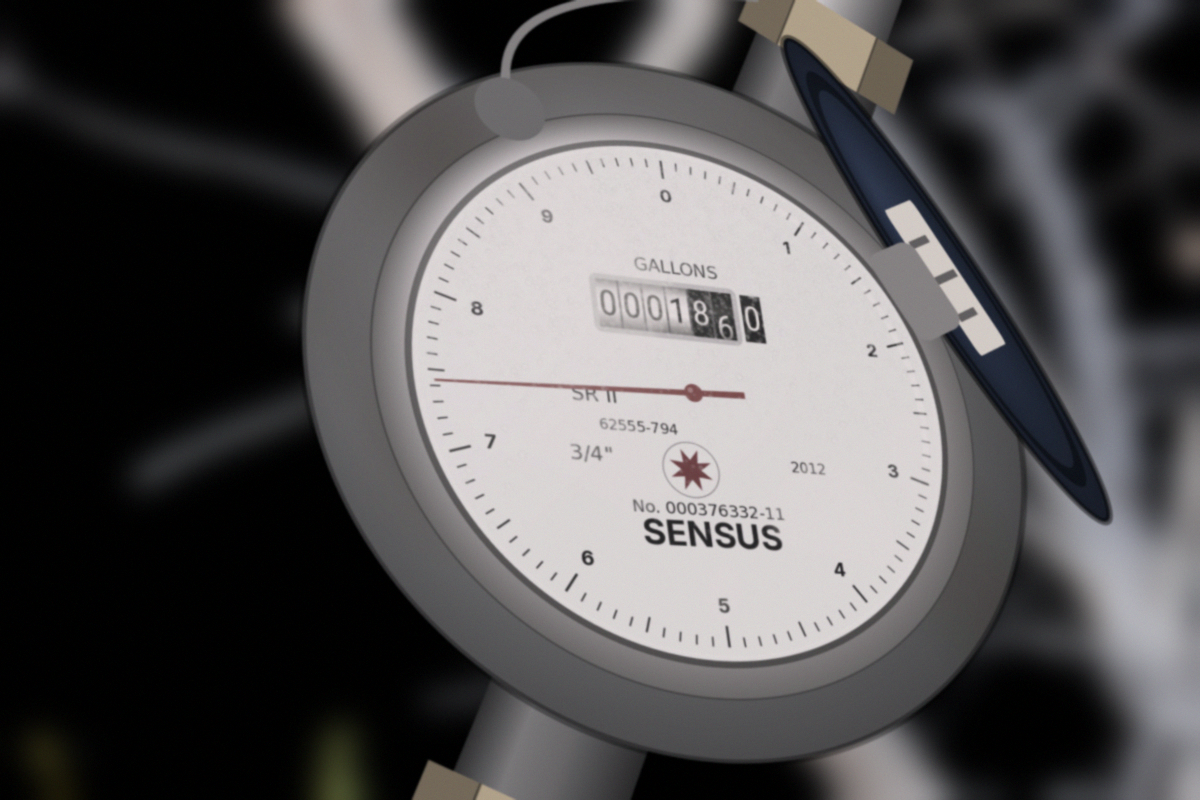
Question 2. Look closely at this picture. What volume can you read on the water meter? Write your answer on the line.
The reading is 1857.4 gal
